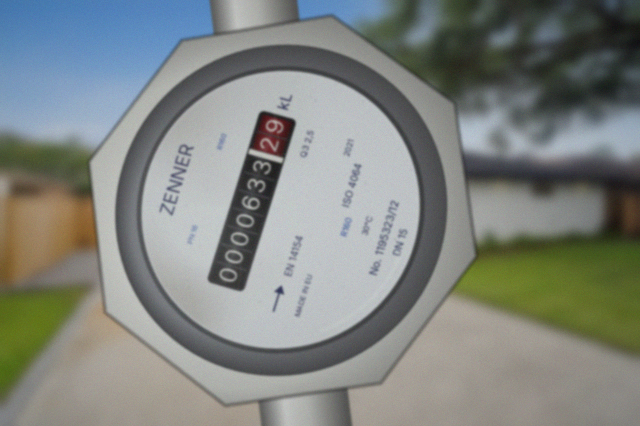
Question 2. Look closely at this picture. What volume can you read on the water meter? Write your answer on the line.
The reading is 633.29 kL
